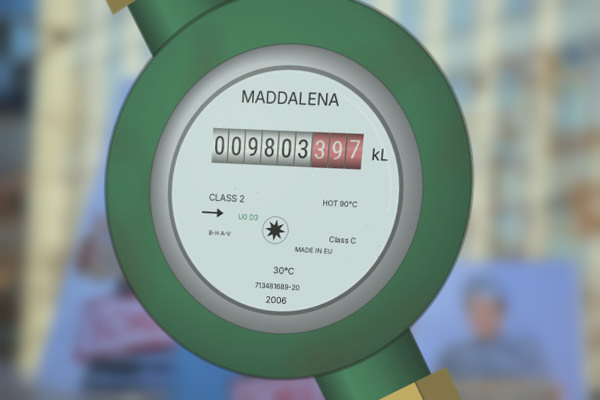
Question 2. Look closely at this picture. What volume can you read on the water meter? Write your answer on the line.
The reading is 9803.397 kL
